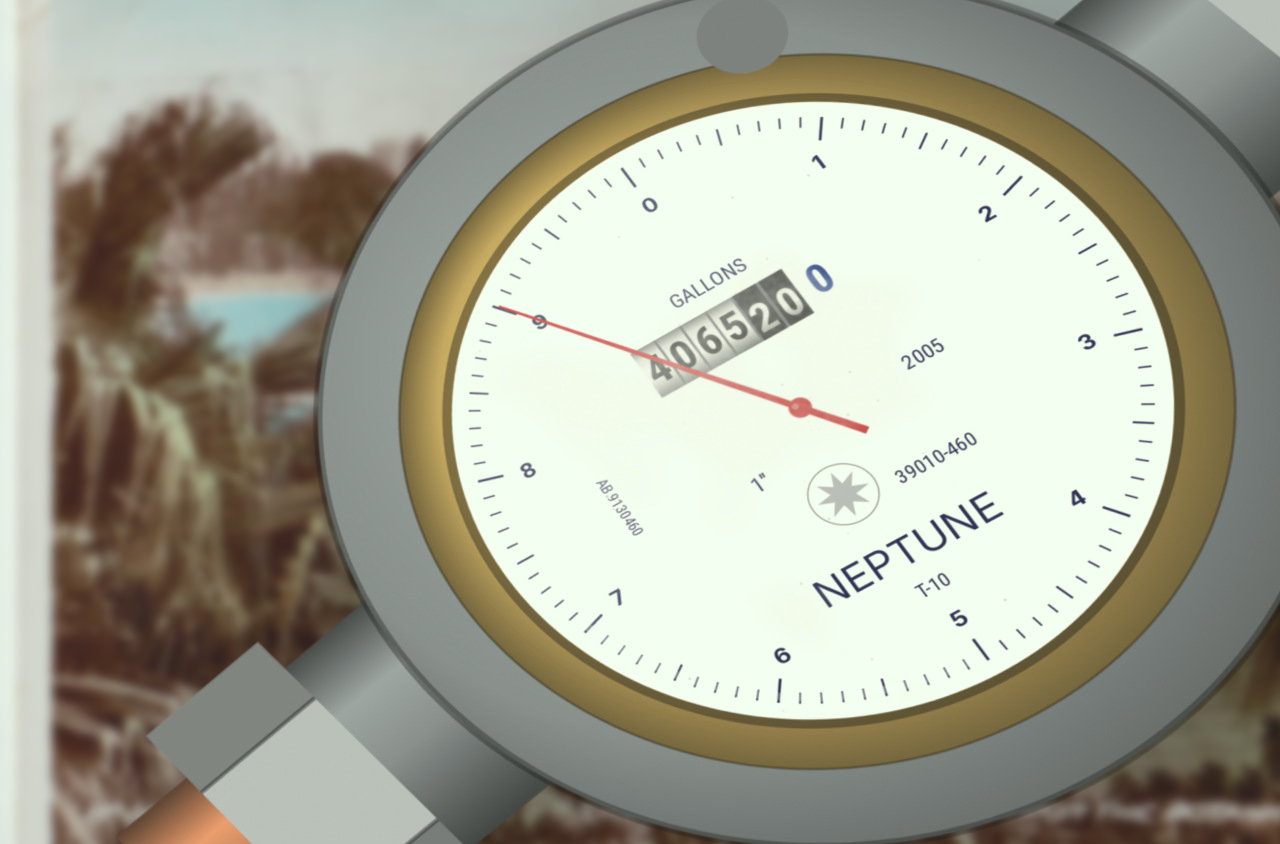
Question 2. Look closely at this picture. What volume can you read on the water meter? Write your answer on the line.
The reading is 4065199.0 gal
